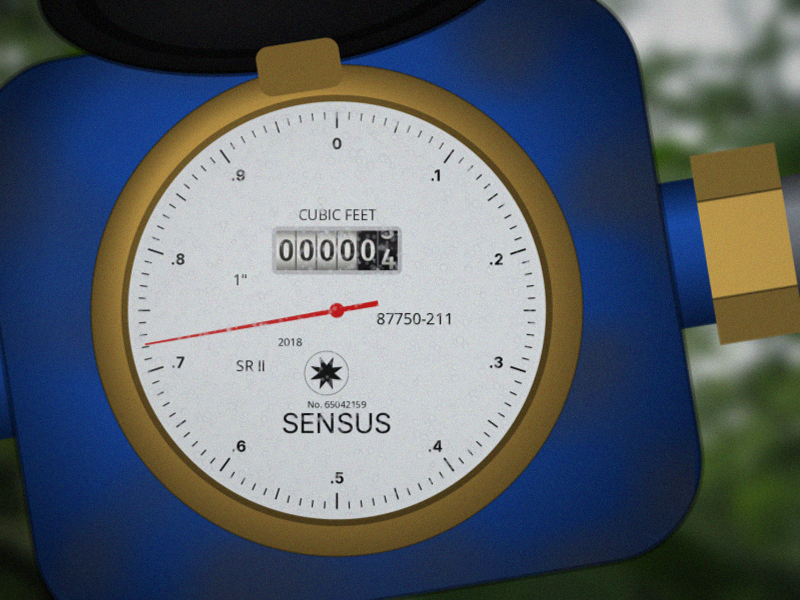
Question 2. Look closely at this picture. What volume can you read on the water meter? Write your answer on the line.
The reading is 3.72 ft³
